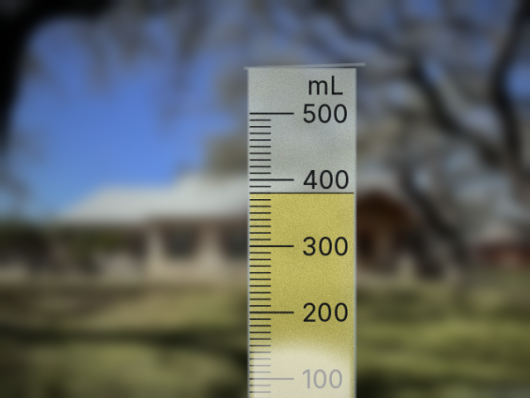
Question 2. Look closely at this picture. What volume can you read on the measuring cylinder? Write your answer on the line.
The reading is 380 mL
